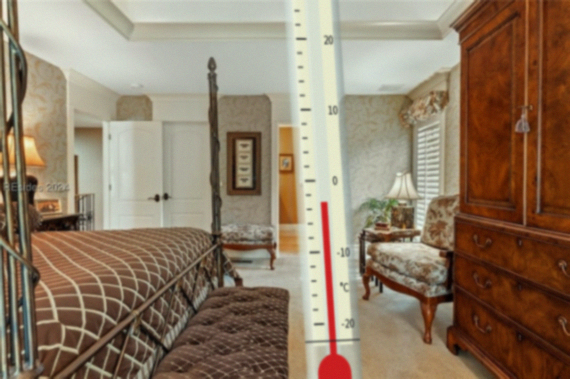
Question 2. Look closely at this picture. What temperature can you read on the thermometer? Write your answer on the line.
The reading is -3 °C
